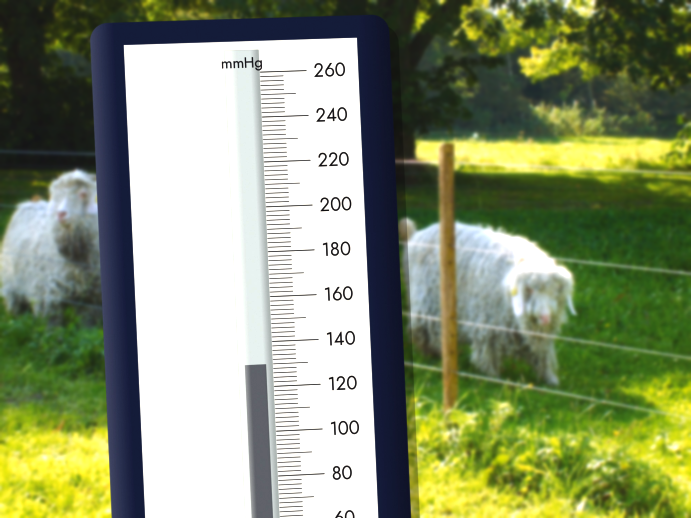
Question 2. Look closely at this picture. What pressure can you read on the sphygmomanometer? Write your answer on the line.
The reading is 130 mmHg
